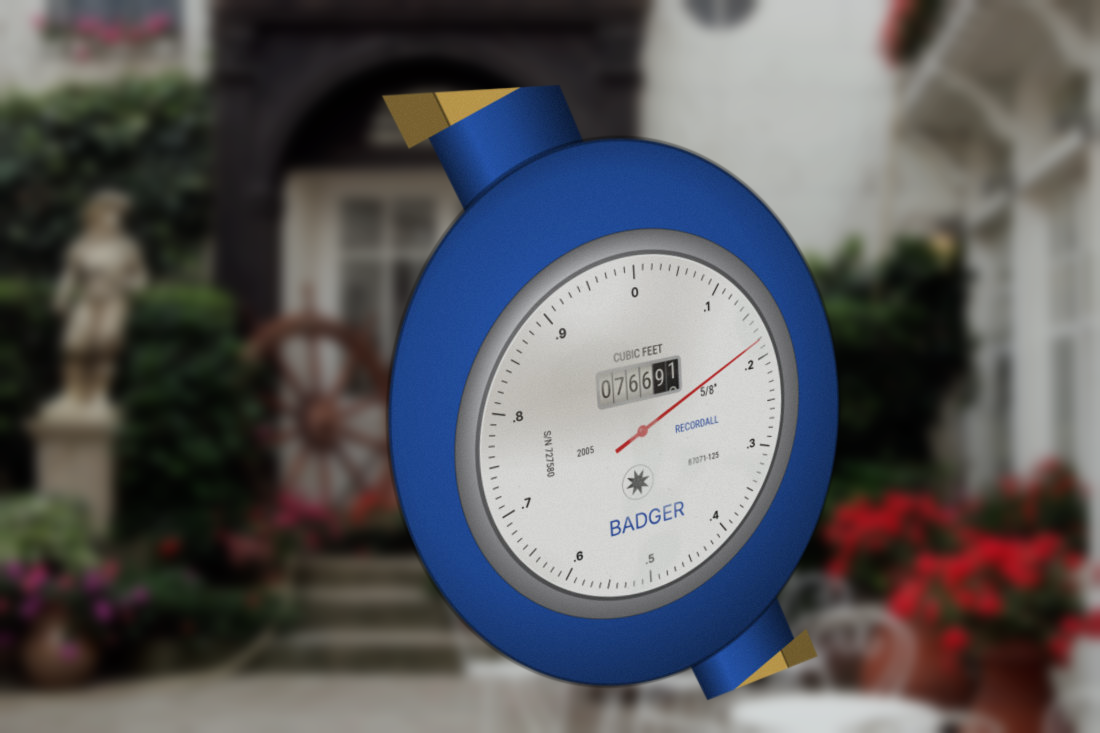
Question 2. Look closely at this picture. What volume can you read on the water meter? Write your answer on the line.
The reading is 76691.18 ft³
